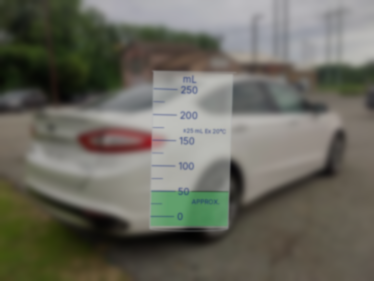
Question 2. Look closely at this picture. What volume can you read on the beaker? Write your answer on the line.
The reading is 50 mL
